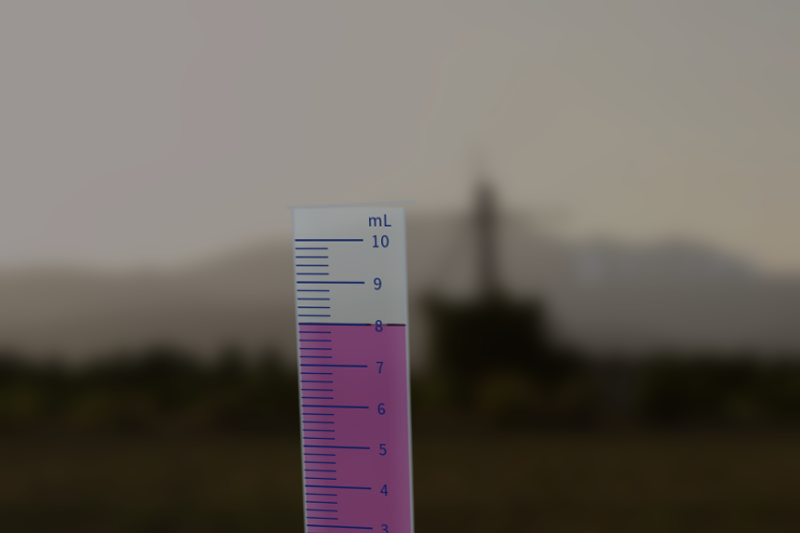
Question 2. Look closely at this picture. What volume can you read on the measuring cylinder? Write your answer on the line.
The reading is 8 mL
